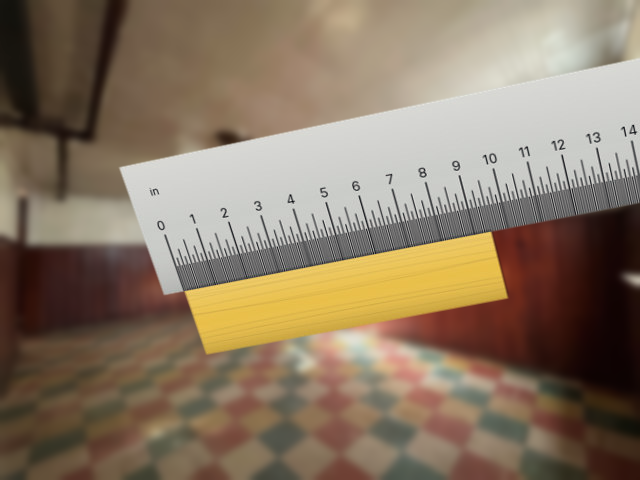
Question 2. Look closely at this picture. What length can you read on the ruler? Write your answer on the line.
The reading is 9.5 in
